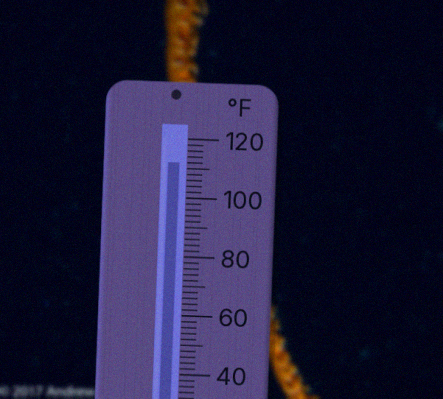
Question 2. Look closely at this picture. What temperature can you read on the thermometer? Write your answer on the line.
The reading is 112 °F
